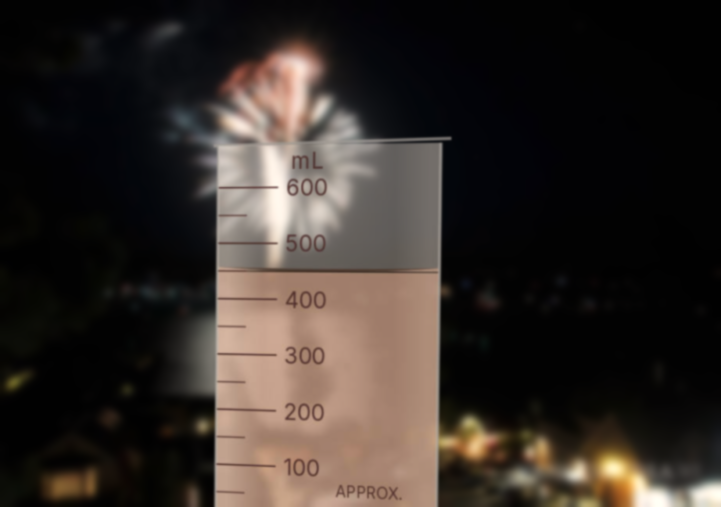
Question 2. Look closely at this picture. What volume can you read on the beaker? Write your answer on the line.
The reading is 450 mL
